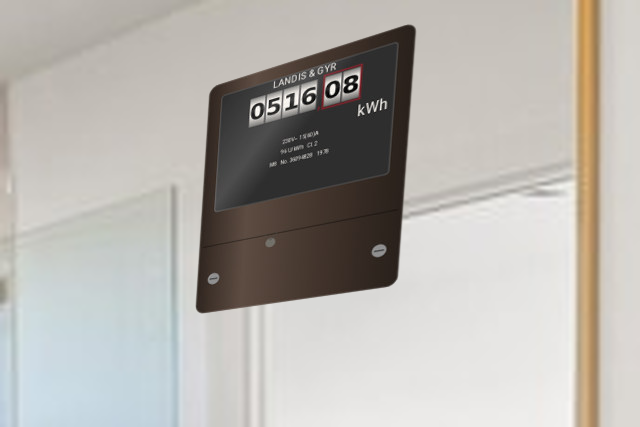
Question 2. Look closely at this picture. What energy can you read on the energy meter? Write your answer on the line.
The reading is 516.08 kWh
